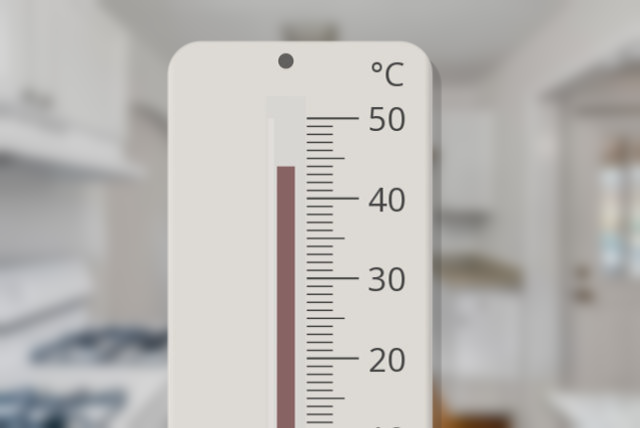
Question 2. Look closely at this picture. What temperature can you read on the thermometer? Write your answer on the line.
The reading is 44 °C
